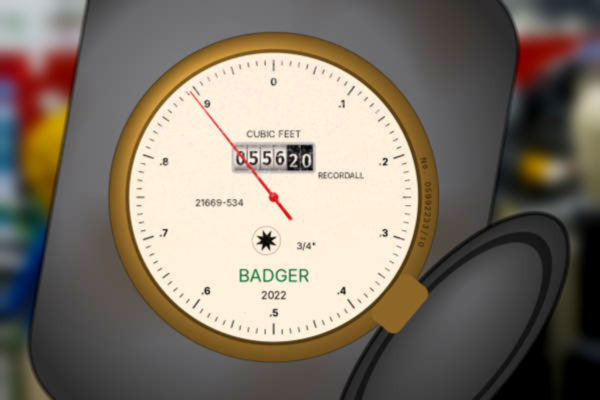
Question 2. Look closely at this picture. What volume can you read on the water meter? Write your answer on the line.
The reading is 55619.89 ft³
